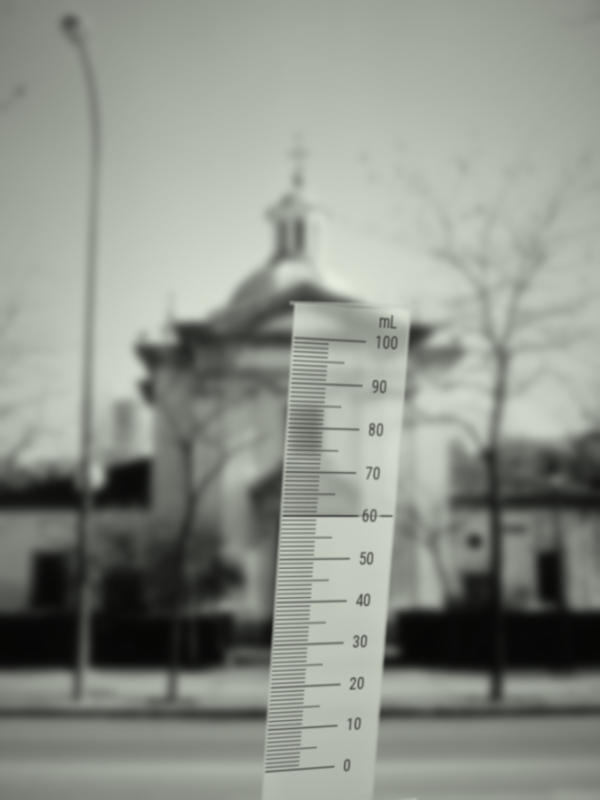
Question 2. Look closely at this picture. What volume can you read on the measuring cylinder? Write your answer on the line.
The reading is 60 mL
